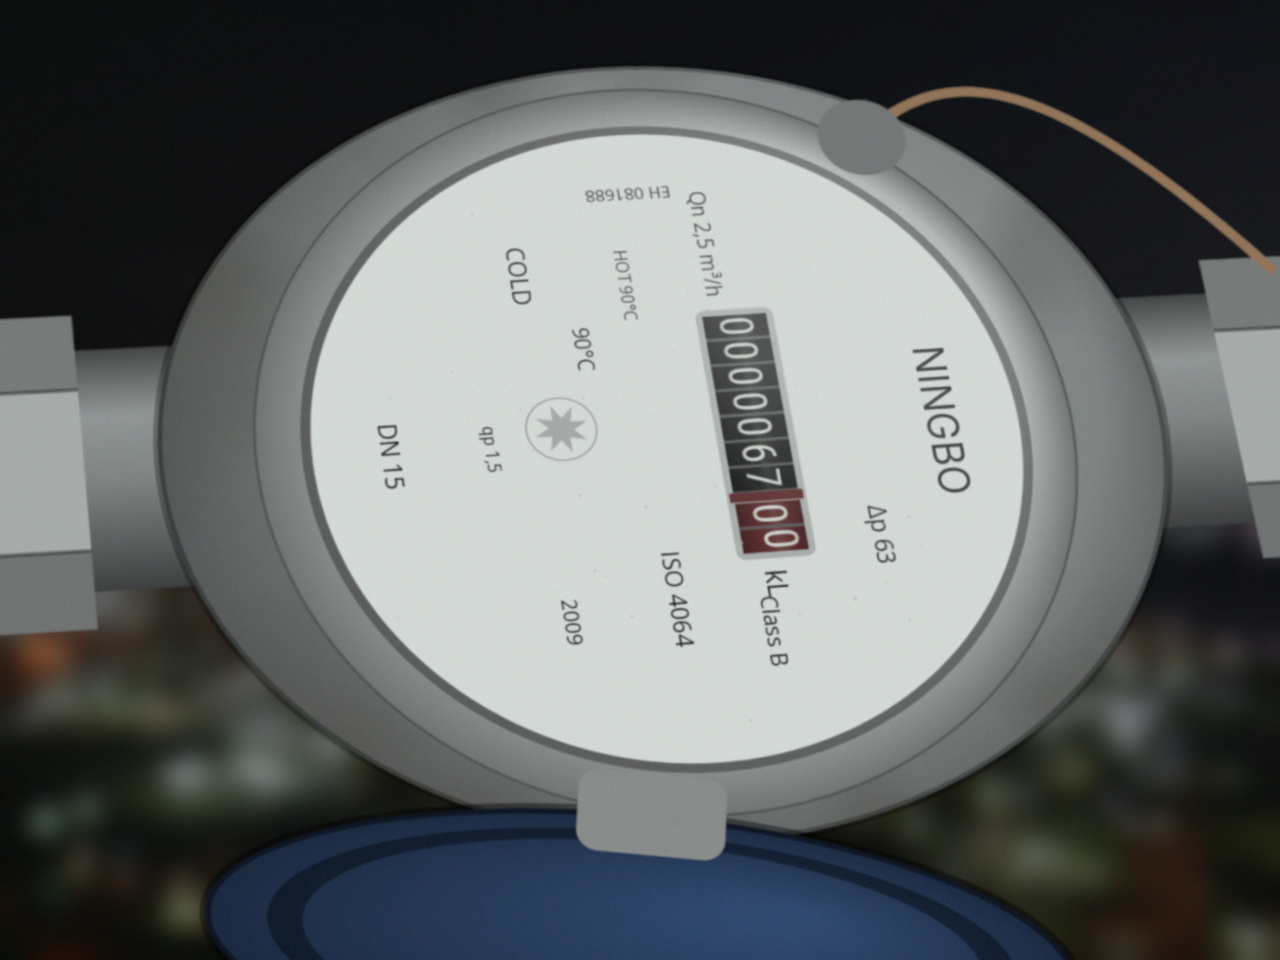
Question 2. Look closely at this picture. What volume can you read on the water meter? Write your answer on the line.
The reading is 67.00 kL
